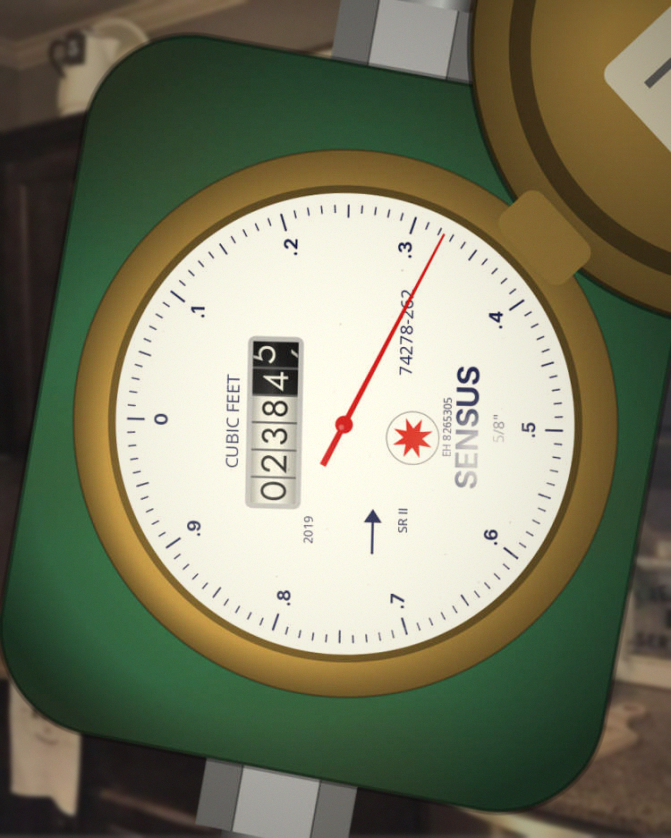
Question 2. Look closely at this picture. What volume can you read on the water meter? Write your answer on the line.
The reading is 23845.32 ft³
